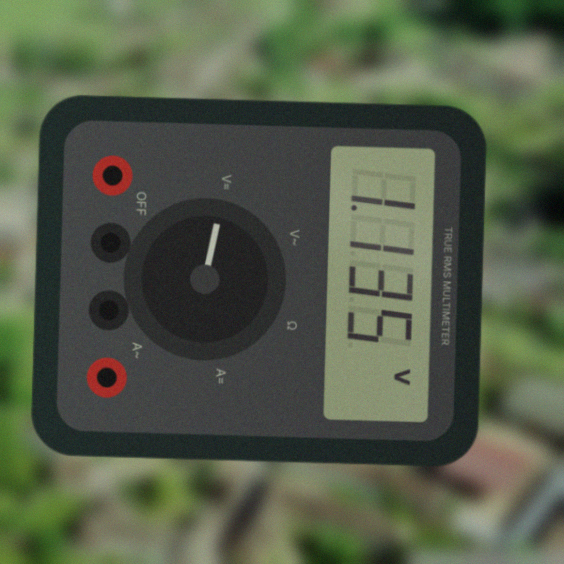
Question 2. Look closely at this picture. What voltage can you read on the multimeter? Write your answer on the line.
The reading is 1.135 V
